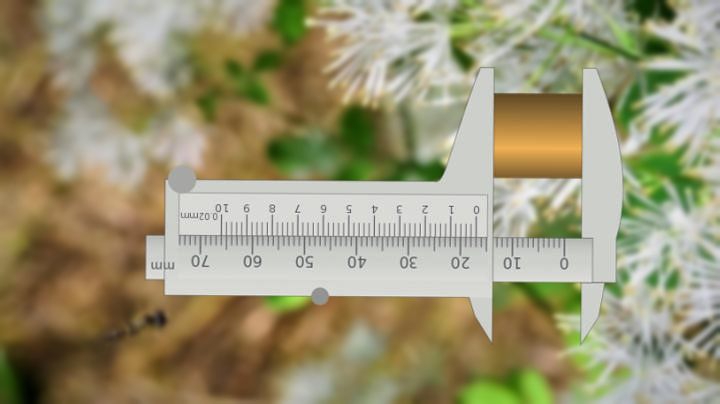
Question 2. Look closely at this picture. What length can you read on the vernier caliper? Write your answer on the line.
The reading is 17.0 mm
